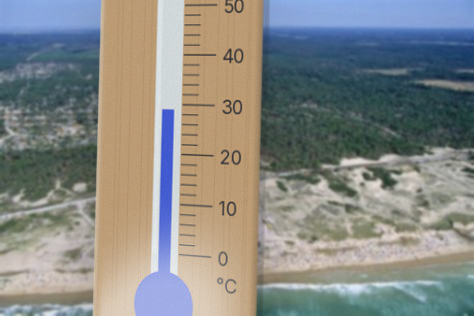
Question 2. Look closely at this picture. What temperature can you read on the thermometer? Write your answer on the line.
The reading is 29 °C
